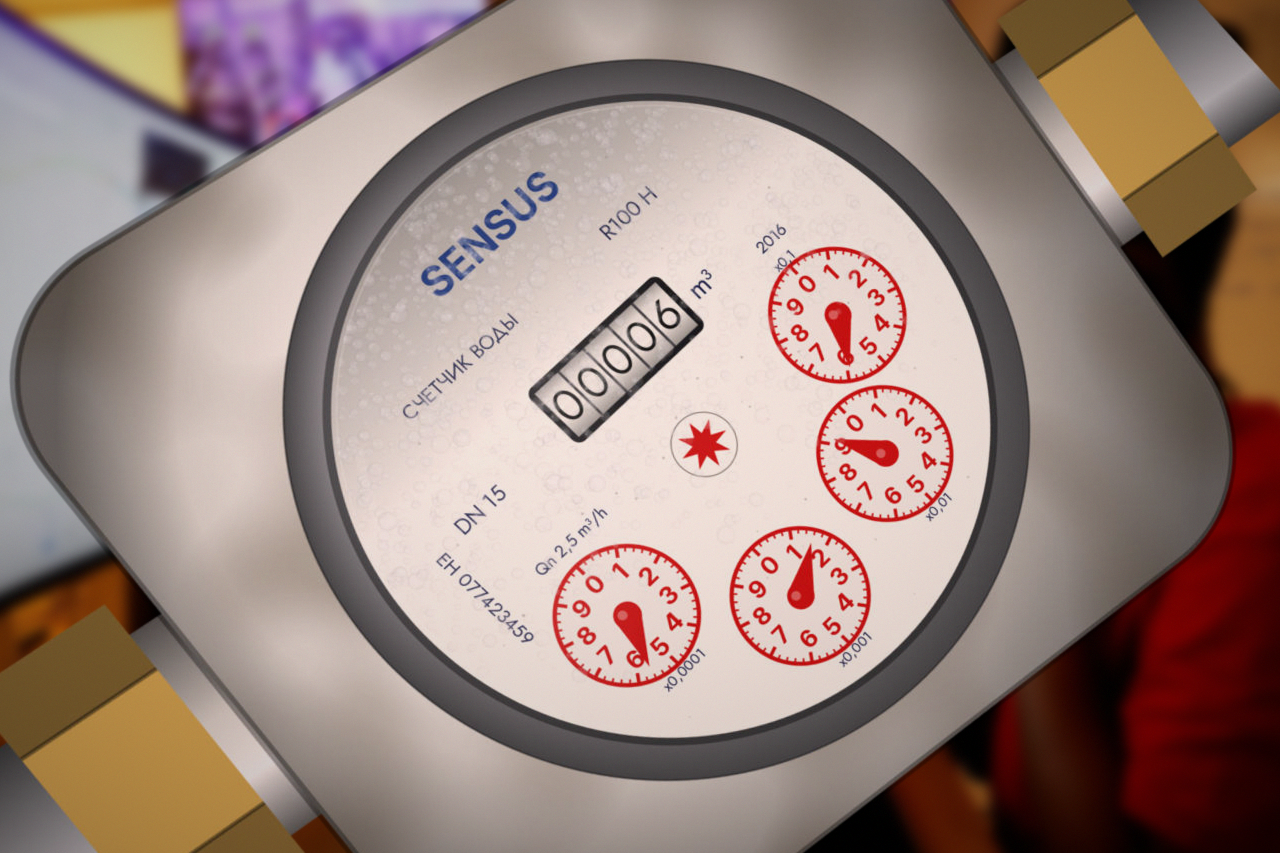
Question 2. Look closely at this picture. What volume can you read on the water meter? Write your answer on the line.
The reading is 6.5915 m³
